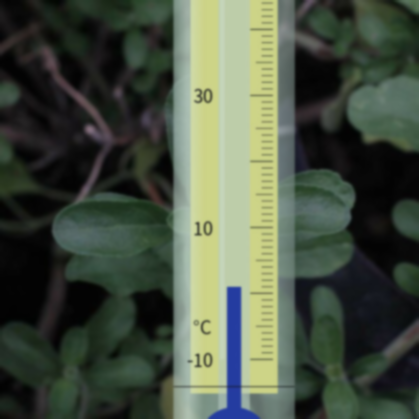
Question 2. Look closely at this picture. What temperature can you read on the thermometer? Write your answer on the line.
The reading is 1 °C
